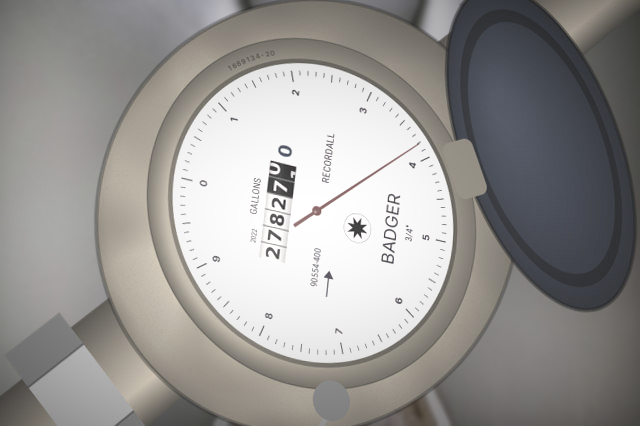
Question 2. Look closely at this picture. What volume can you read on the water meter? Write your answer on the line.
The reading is 2782703.8 gal
